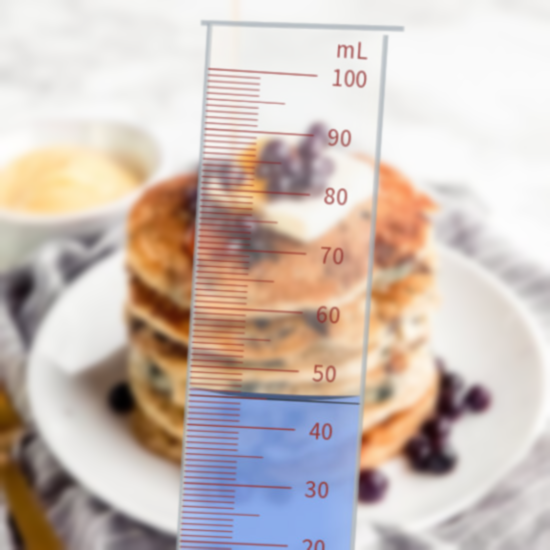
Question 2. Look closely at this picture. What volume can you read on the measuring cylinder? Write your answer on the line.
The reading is 45 mL
